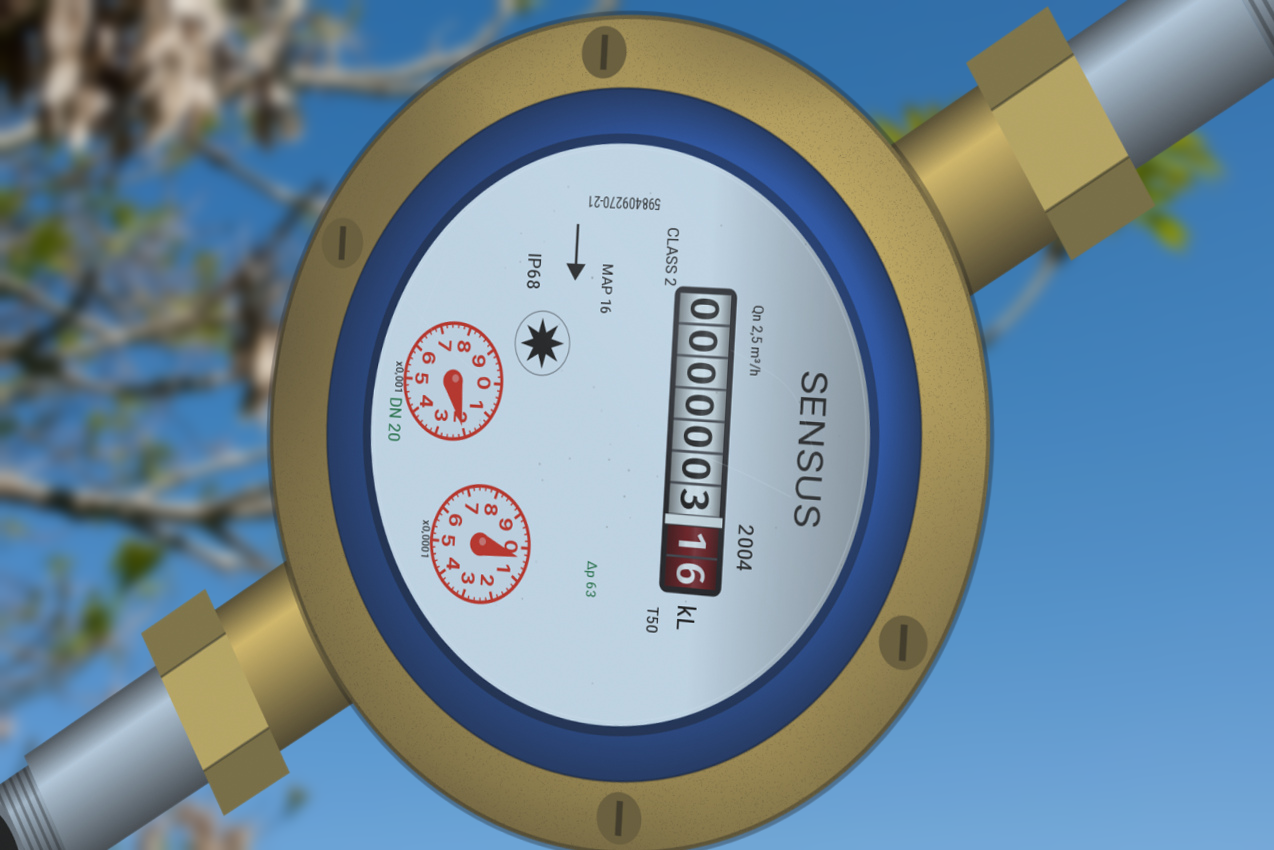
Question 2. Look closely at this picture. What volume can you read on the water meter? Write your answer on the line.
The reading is 3.1620 kL
